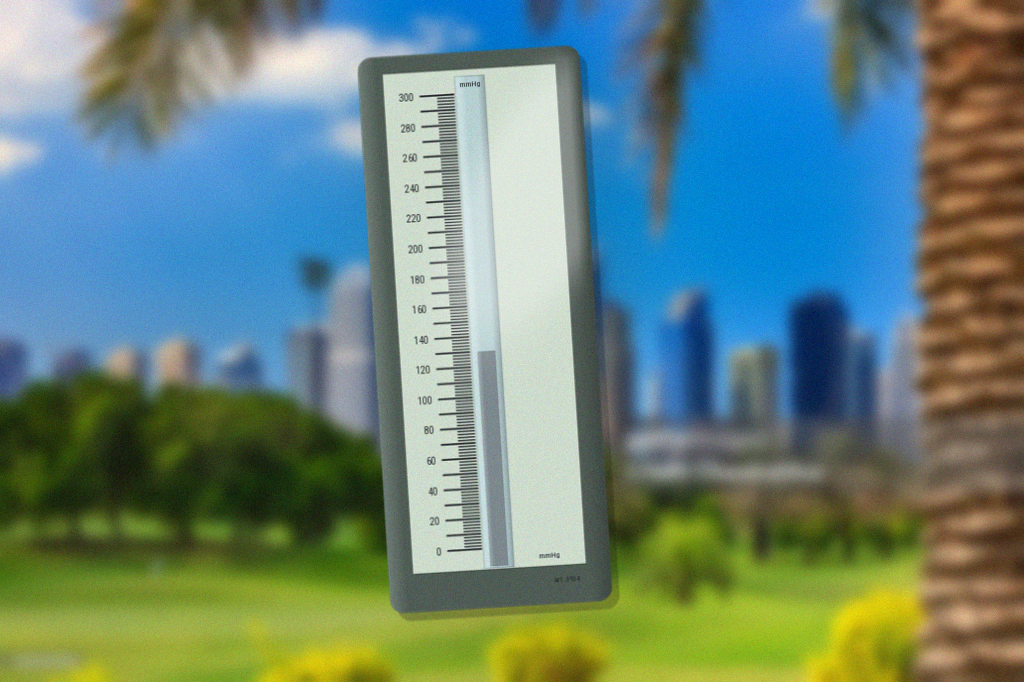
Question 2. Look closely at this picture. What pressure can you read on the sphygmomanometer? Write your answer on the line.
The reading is 130 mmHg
